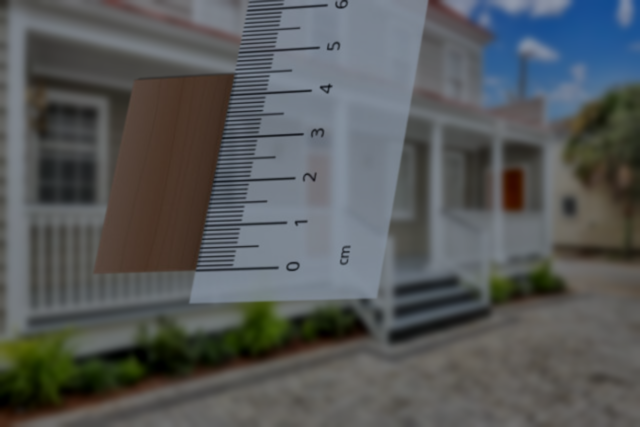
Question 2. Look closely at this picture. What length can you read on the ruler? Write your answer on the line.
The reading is 4.5 cm
